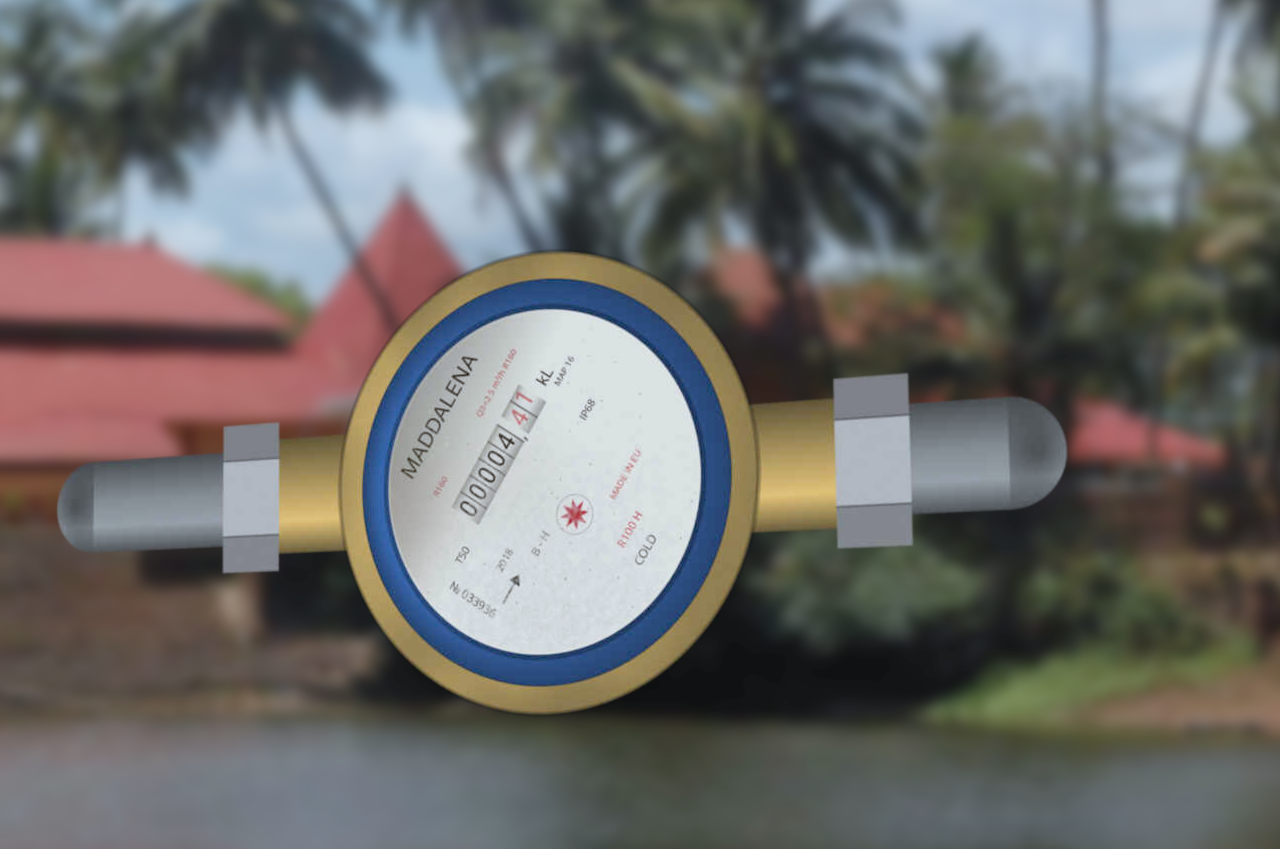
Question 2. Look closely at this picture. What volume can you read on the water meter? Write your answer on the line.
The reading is 4.41 kL
